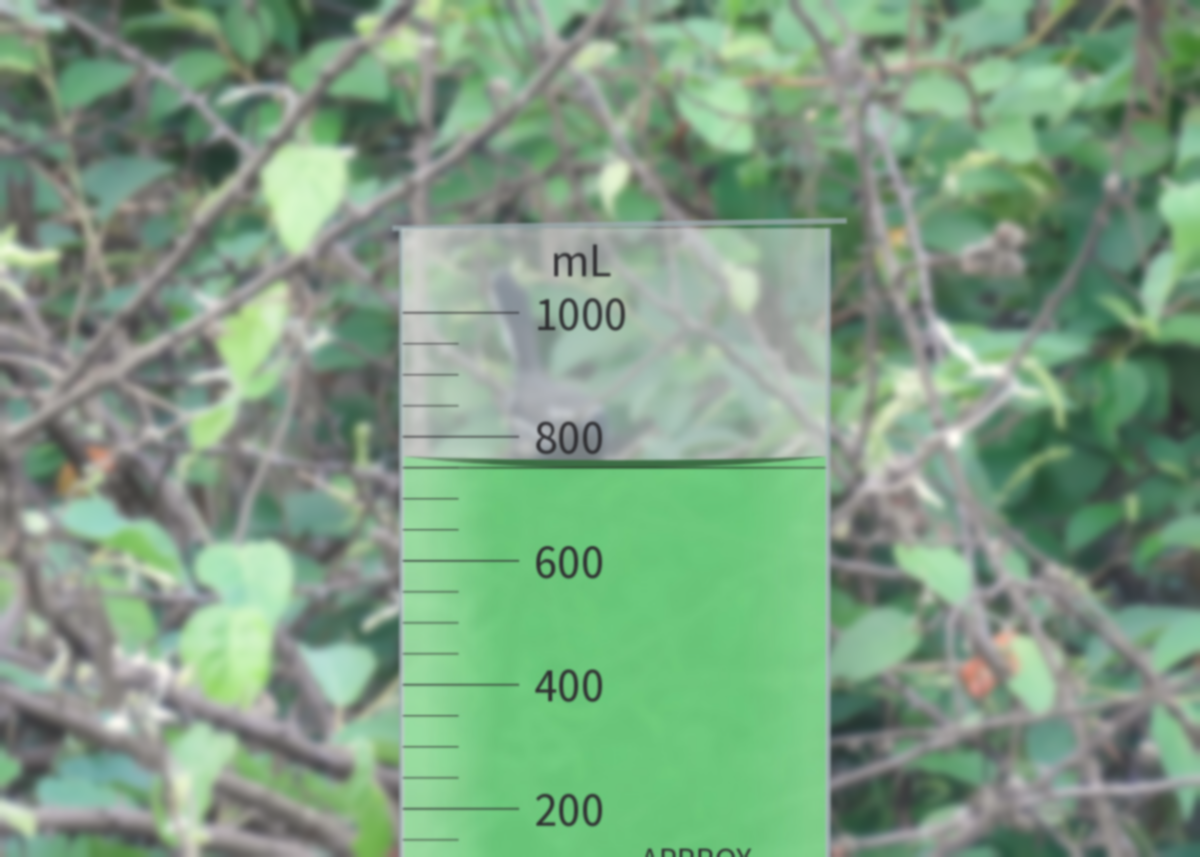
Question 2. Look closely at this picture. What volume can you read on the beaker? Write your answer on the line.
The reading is 750 mL
